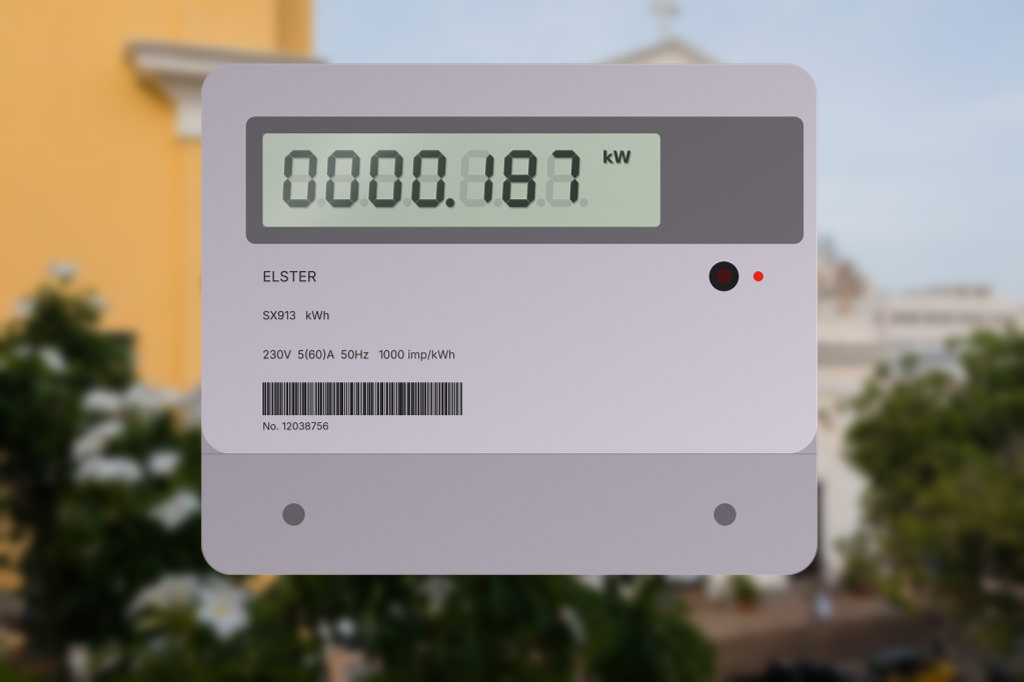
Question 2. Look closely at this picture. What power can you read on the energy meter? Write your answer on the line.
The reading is 0.187 kW
